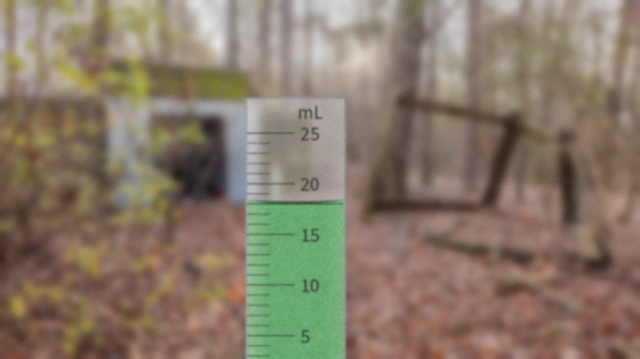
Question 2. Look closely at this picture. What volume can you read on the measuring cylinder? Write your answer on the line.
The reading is 18 mL
